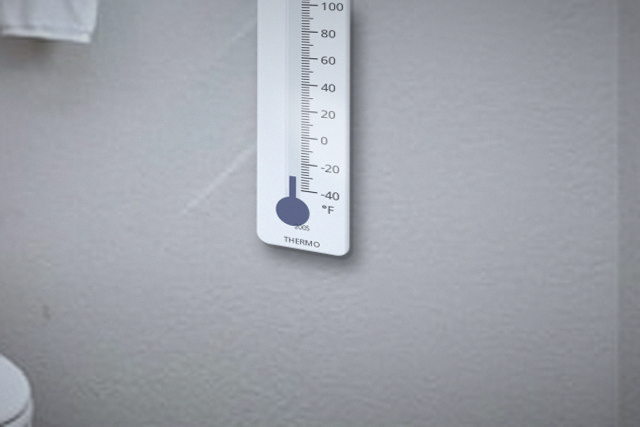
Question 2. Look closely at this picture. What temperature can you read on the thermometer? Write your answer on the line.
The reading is -30 °F
